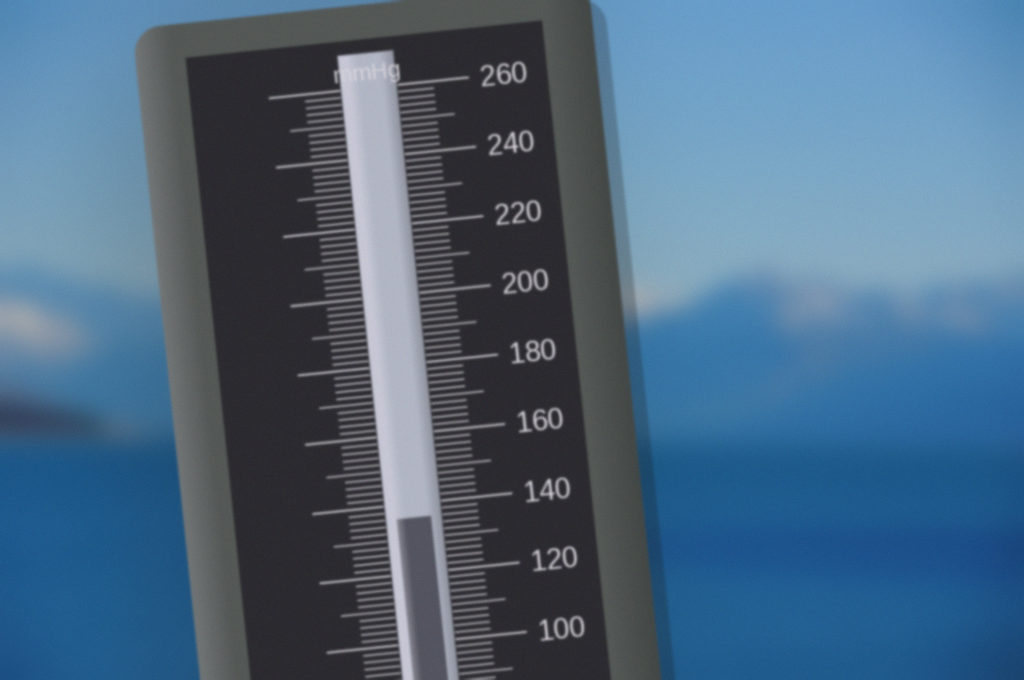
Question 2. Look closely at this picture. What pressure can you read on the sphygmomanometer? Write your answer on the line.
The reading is 136 mmHg
